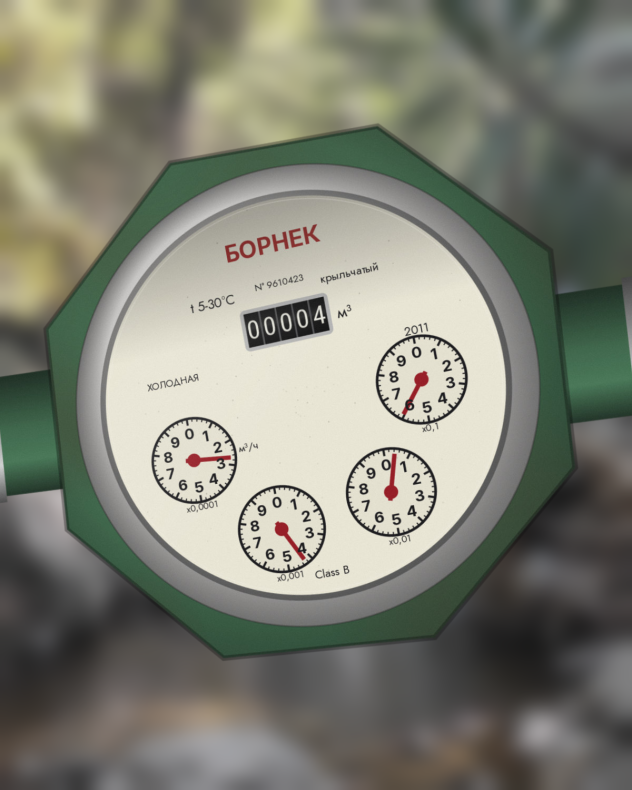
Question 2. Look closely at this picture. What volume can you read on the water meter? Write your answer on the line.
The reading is 4.6042 m³
